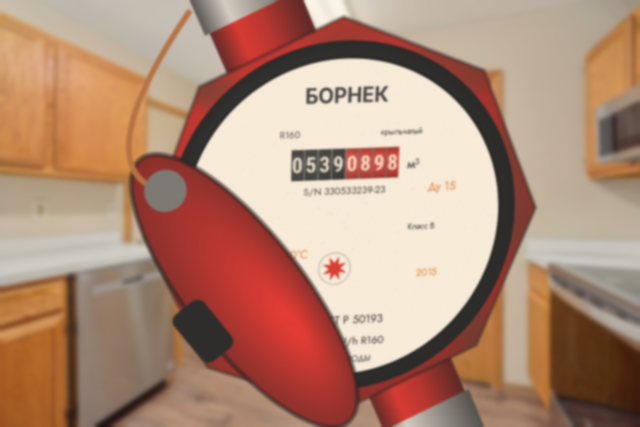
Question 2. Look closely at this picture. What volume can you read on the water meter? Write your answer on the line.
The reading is 539.0898 m³
